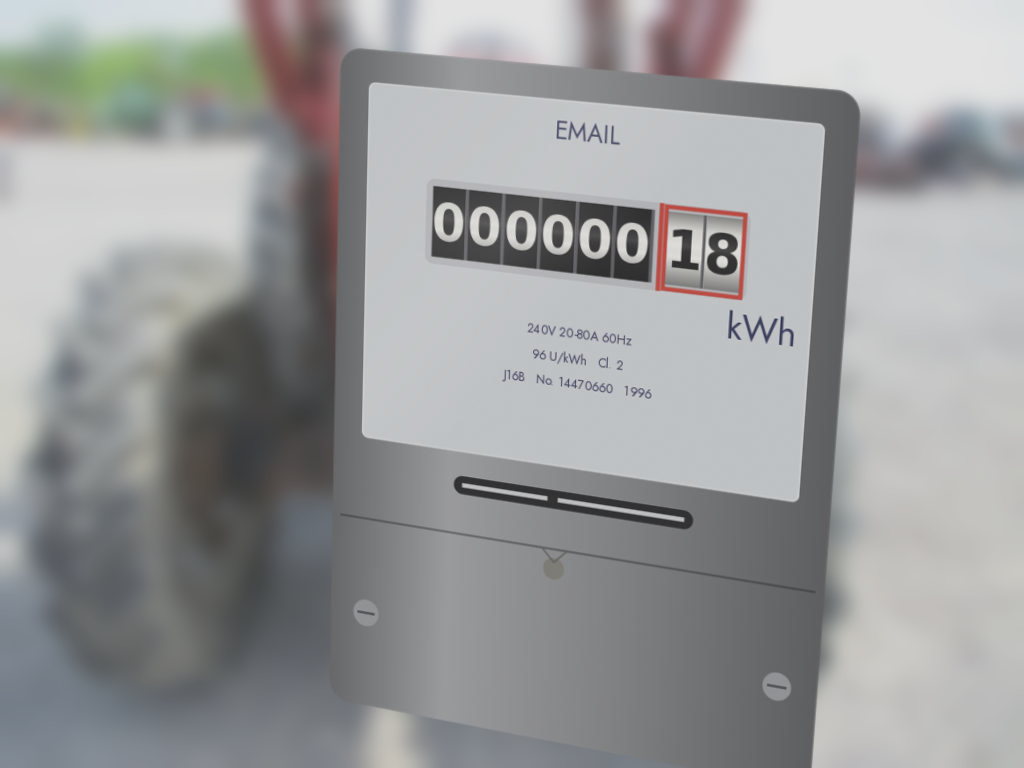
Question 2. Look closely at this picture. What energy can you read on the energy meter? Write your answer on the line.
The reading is 0.18 kWh
